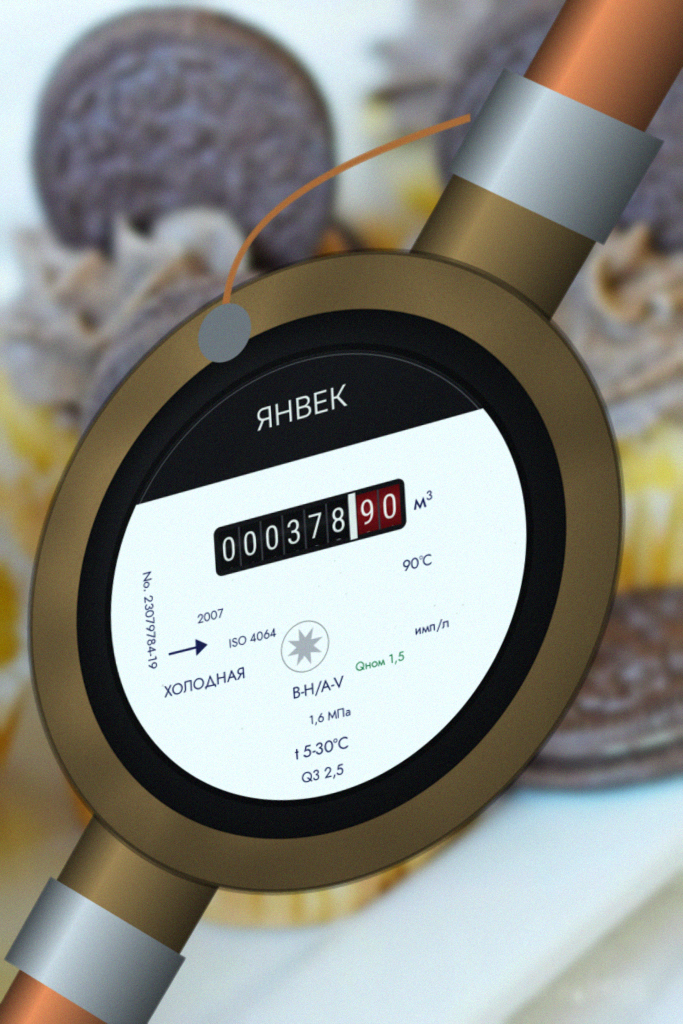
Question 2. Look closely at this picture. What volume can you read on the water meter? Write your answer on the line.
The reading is 378.90 m³
